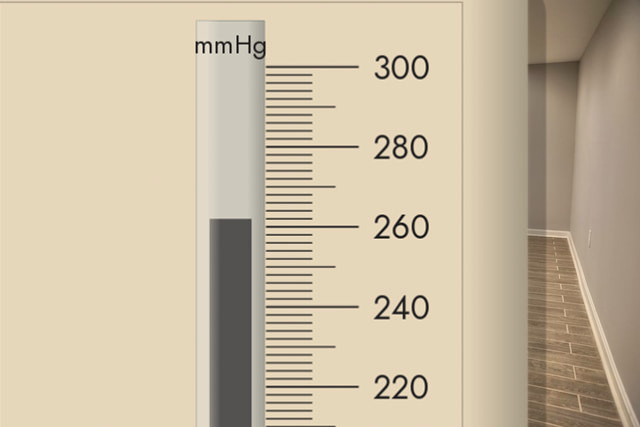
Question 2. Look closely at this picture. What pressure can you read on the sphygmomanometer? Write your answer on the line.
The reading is 262 mmHg
